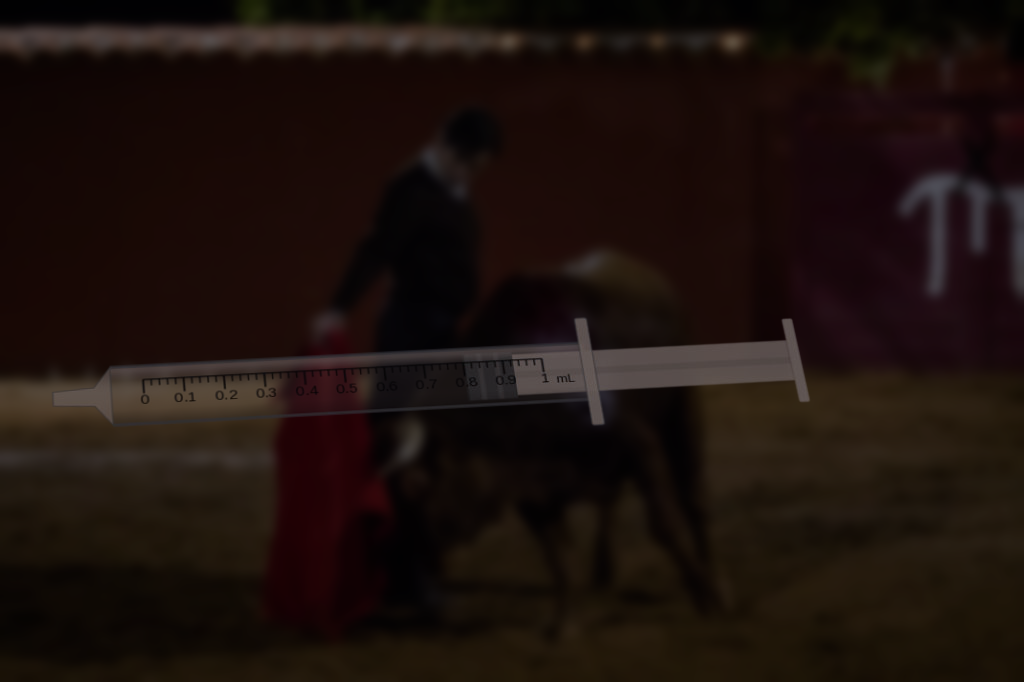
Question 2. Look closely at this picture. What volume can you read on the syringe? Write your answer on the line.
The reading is 0.8 mL
